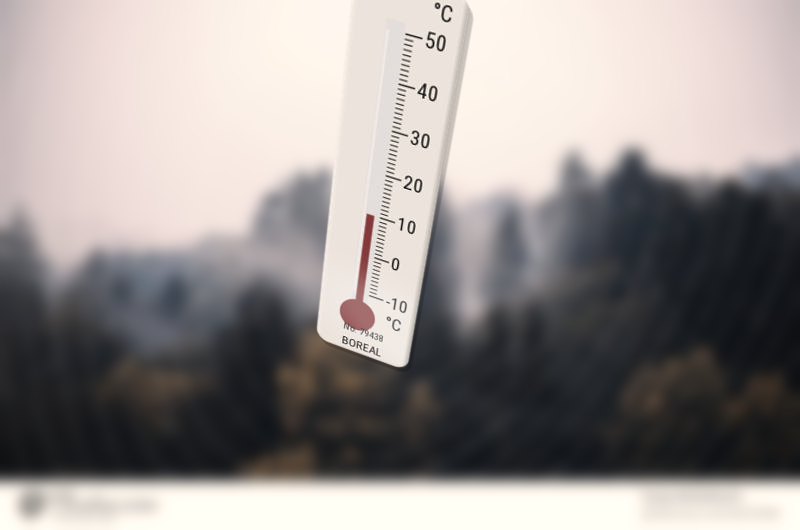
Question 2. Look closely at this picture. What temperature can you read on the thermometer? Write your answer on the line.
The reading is 10 °C
